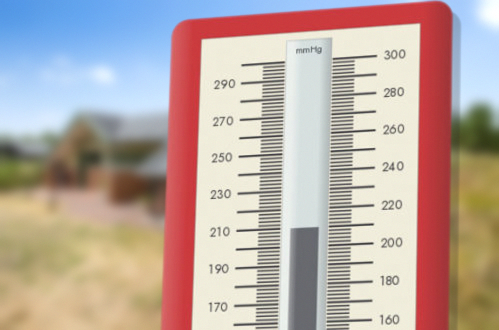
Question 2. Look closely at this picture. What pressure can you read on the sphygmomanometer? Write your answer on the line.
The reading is 210 mmHg
